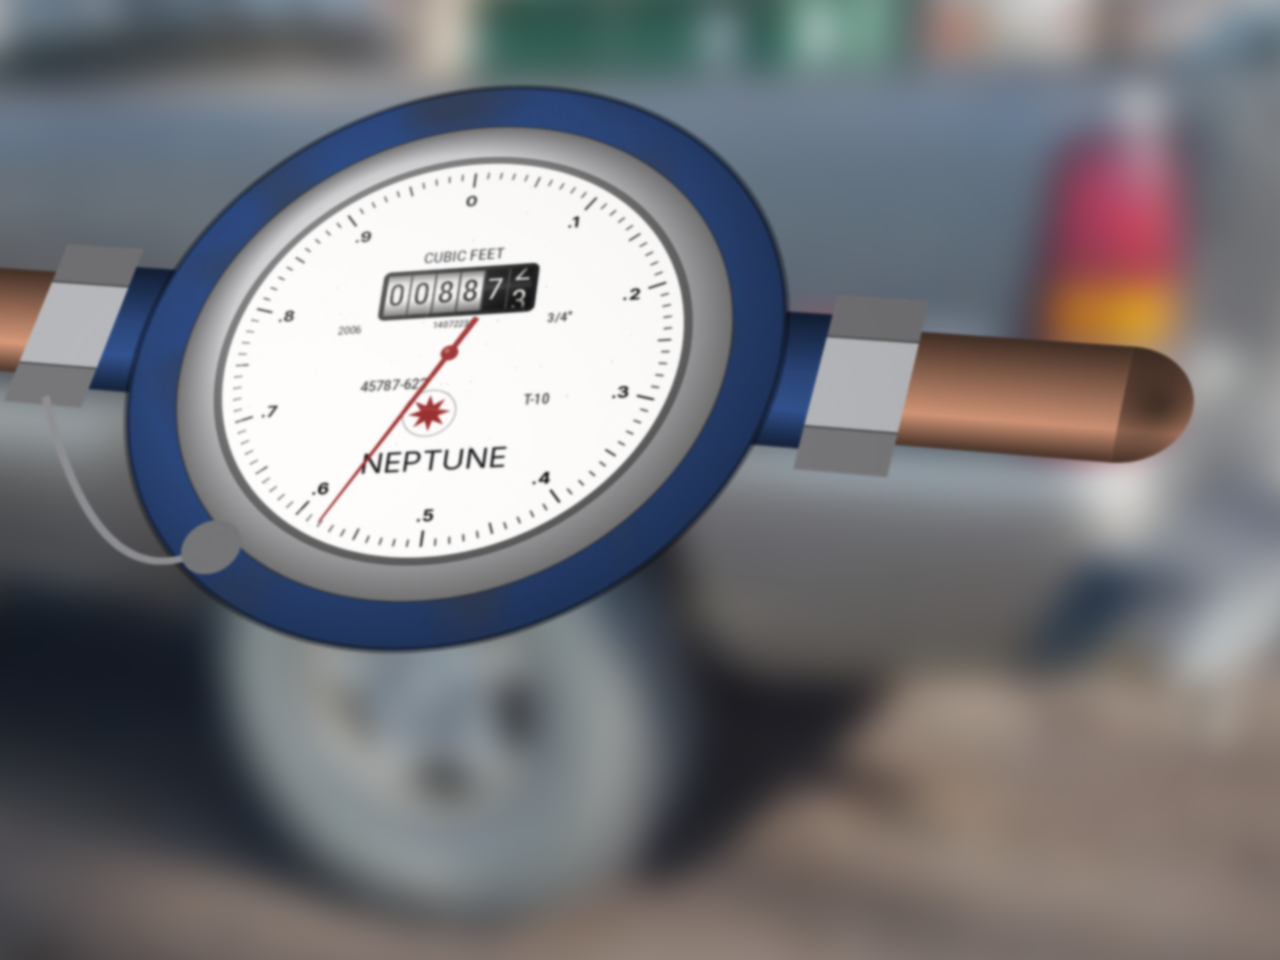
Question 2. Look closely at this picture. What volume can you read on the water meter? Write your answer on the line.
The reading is 8872.58 ft³
